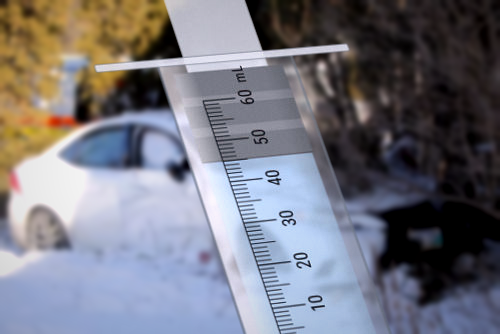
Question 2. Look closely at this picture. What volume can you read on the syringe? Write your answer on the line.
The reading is 45 mL
